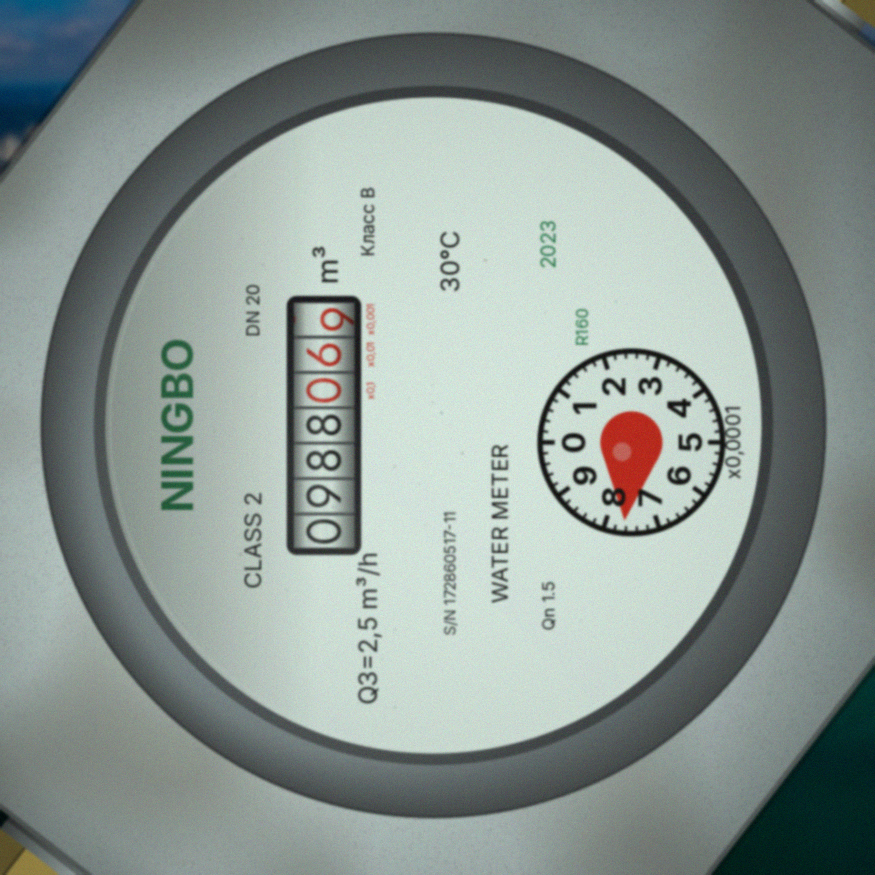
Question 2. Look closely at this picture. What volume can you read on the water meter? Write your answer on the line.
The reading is 988.0687 m³
